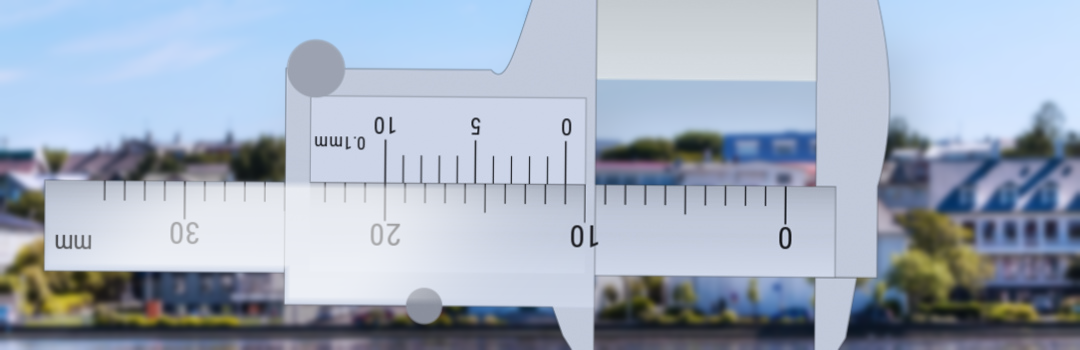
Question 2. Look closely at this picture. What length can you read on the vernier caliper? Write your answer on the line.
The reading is 11.0 mm
